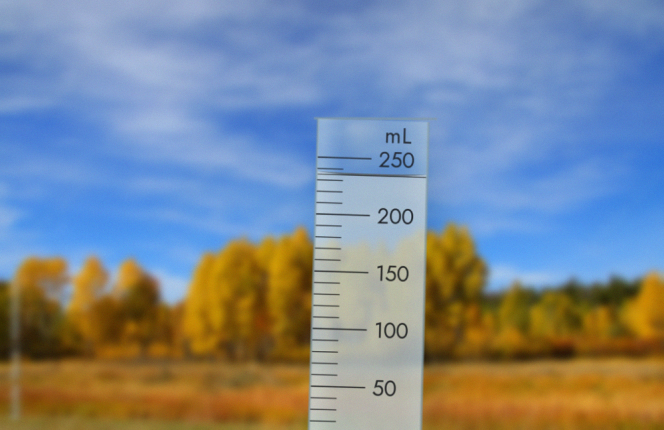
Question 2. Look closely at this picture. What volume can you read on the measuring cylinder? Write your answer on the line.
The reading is 235 mL
